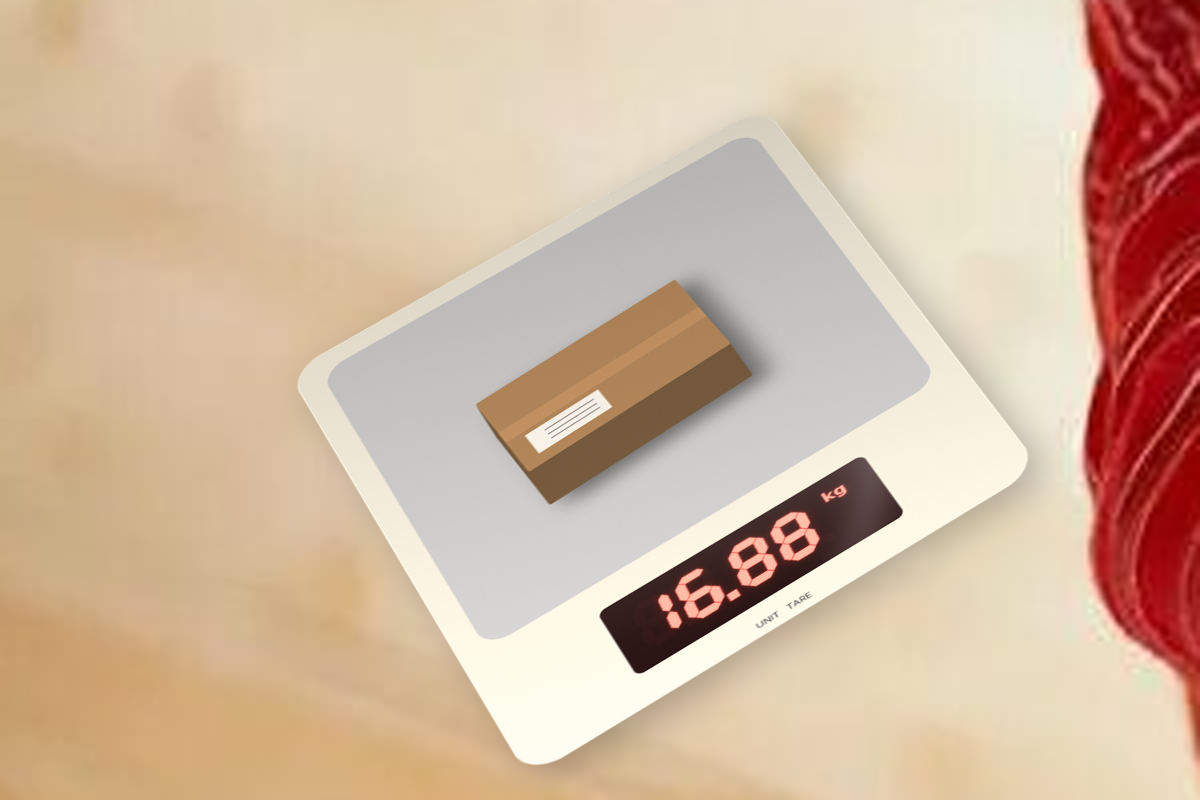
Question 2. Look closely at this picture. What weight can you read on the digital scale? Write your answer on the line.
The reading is 16.88 kg
